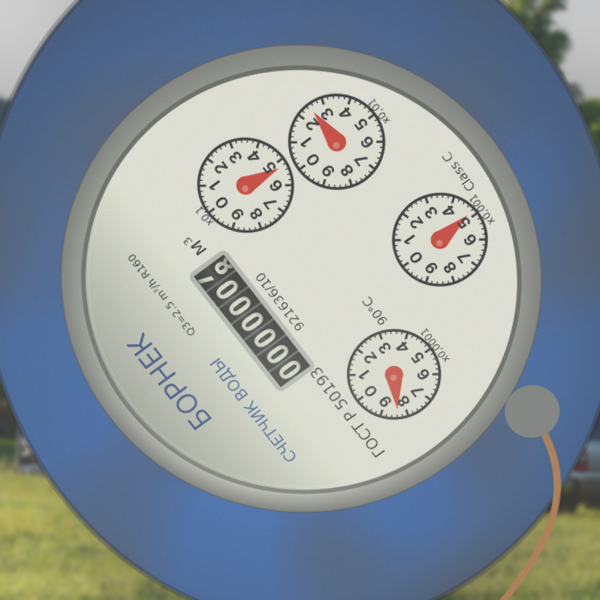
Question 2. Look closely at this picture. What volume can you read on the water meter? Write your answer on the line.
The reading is 7.5248 m³
